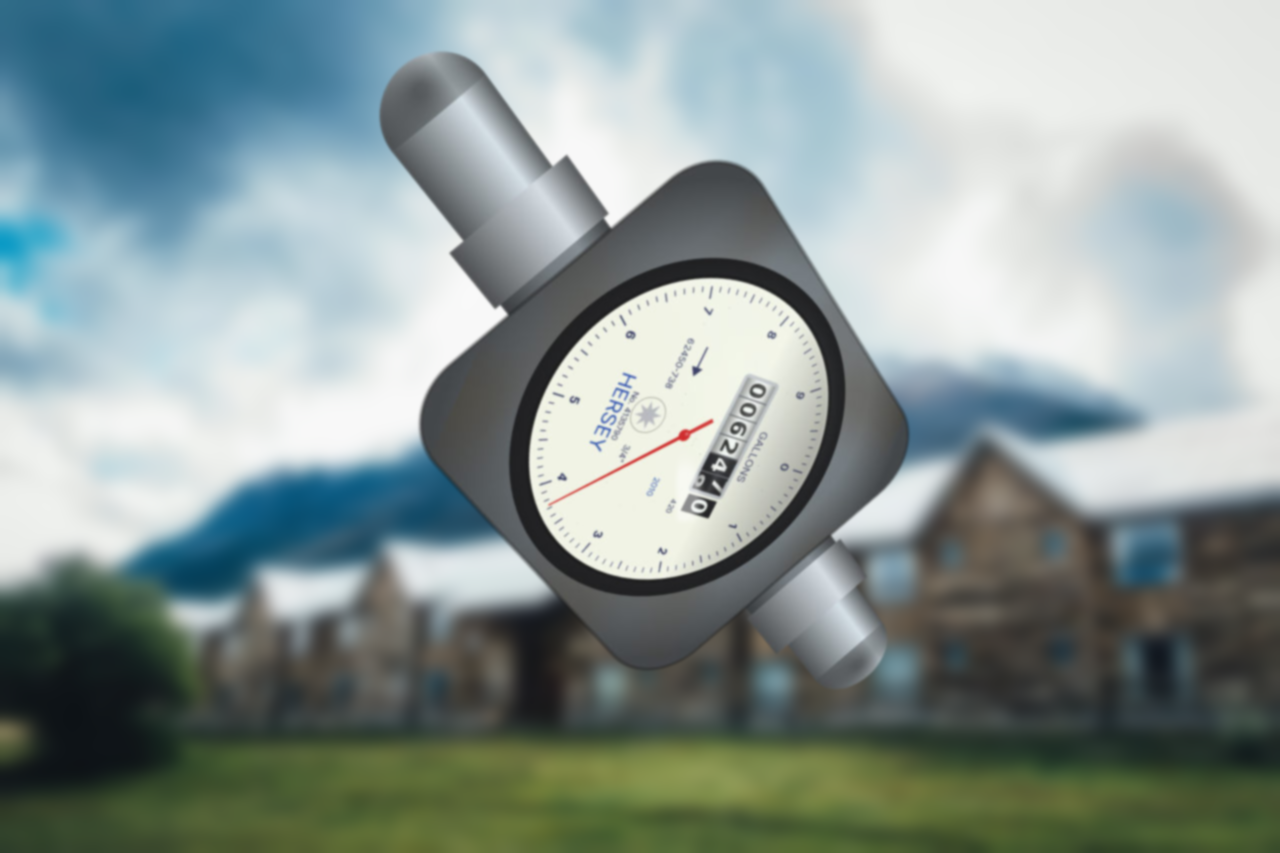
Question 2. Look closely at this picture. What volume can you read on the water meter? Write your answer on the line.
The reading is 62473.7 gal
